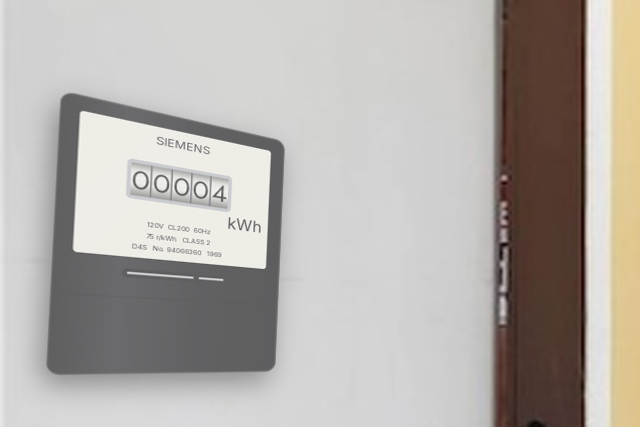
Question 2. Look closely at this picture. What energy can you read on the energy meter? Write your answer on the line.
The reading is 4 kWh
